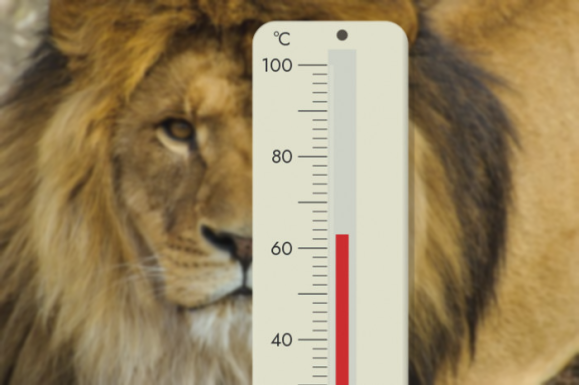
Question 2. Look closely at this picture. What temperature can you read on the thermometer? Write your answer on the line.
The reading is 63 °C
